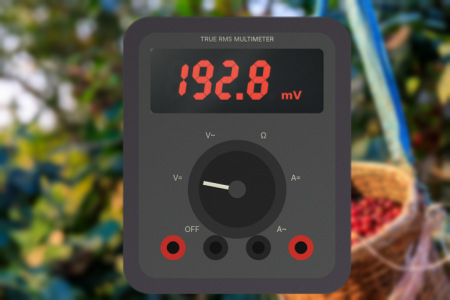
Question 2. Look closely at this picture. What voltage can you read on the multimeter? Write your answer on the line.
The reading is 192.8 mV
